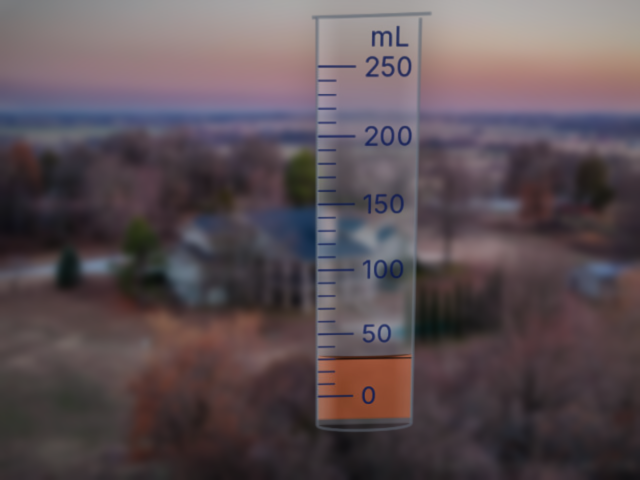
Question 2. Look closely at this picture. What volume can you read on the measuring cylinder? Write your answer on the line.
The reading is 30 mL
